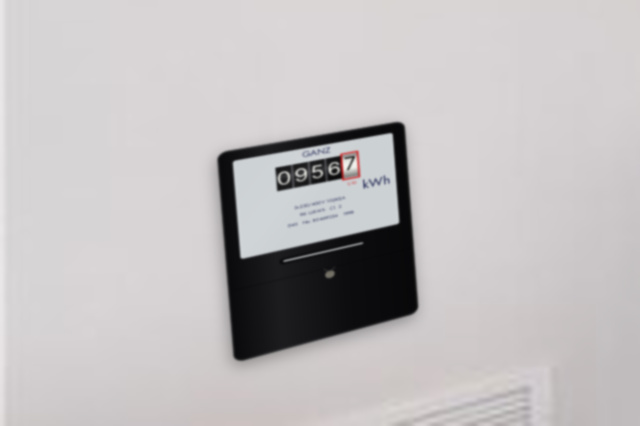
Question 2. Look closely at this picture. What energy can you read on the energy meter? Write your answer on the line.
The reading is 956.7 kWh
